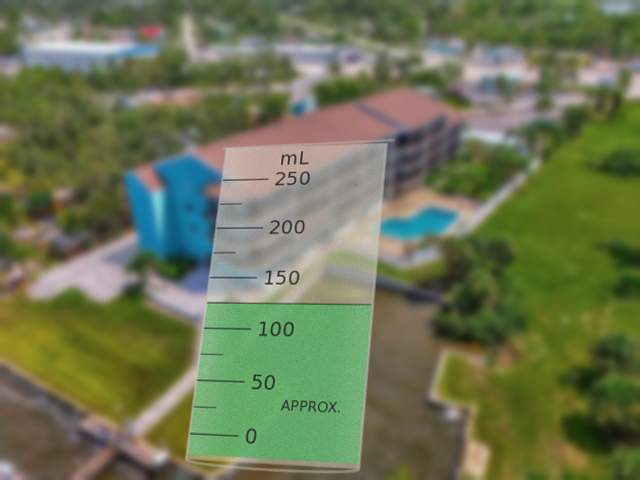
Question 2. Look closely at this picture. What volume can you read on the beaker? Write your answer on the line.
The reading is 125 mL
